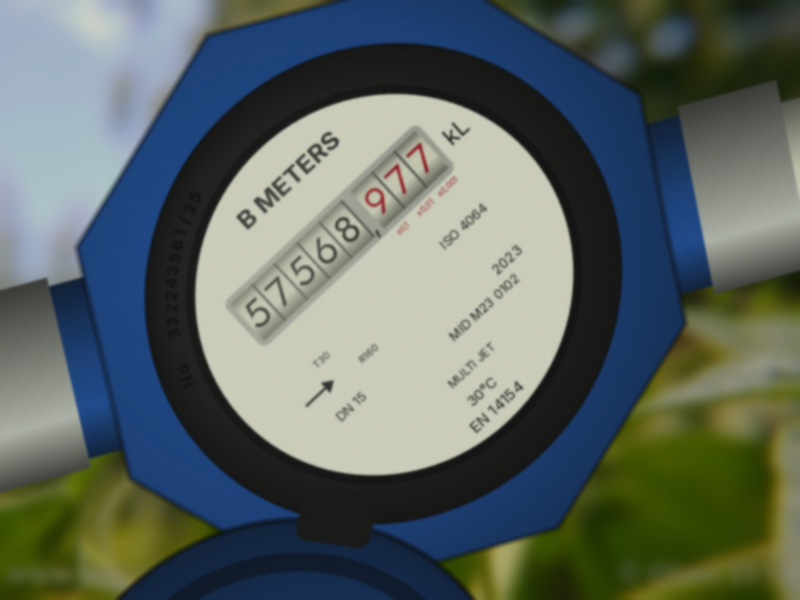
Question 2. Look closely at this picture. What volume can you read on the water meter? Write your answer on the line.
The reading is 57568.977 kL
